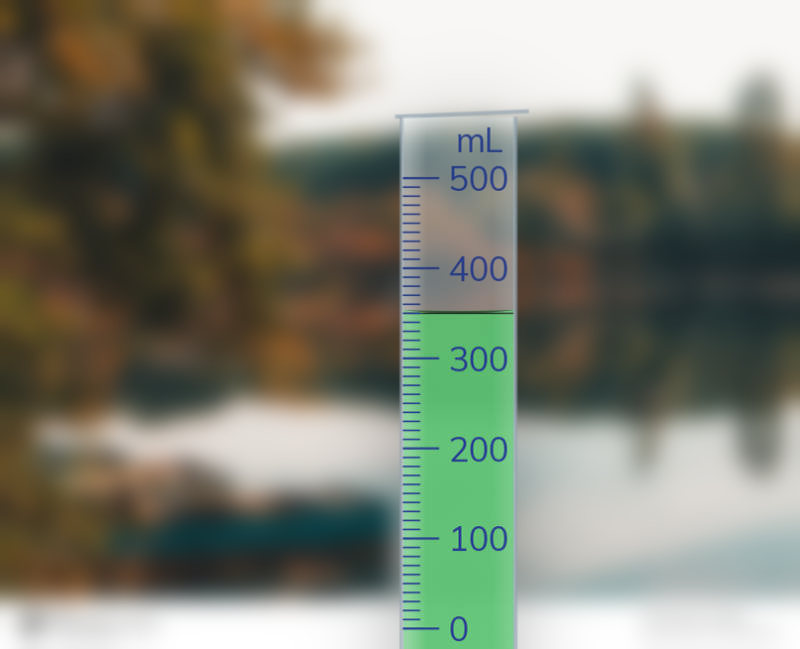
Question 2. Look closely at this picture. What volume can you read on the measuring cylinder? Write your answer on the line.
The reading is 350 mL
